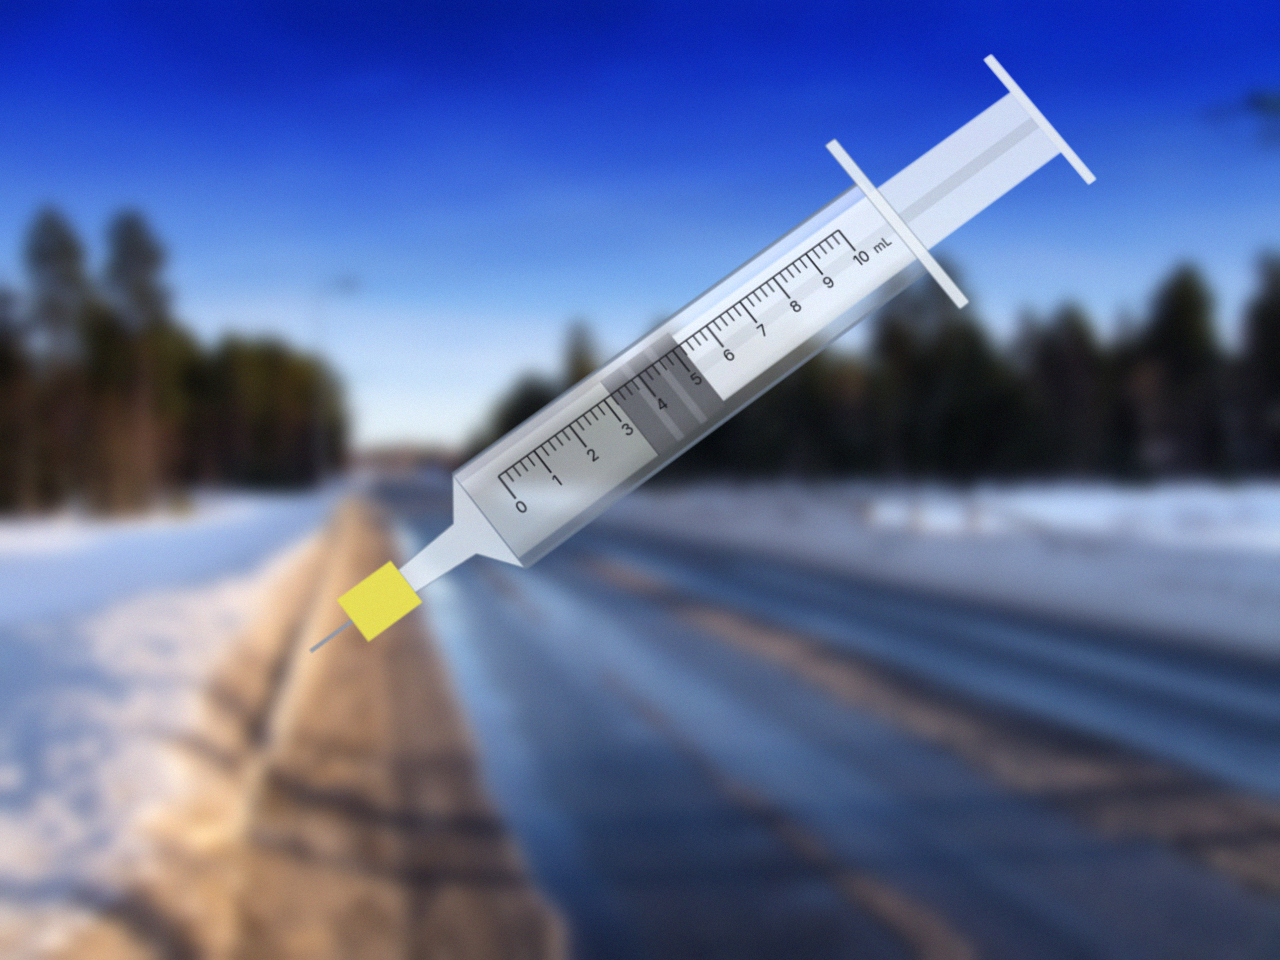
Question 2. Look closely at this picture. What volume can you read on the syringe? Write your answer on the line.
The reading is 3.2 mL
